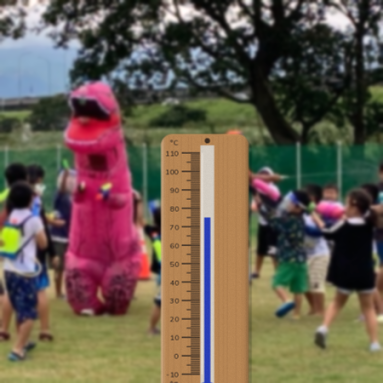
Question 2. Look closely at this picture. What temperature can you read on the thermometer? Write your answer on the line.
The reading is 75 °C
